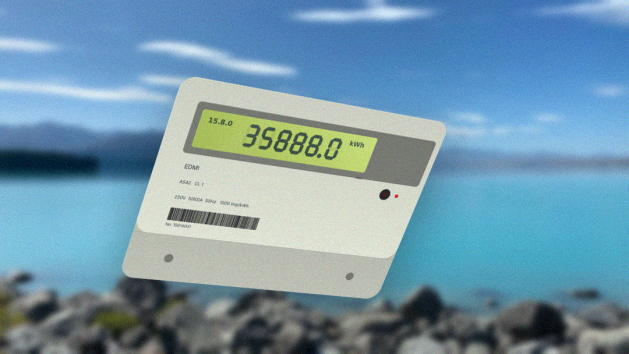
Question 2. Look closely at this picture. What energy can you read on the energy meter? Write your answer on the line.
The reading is 35888.0 kWh
